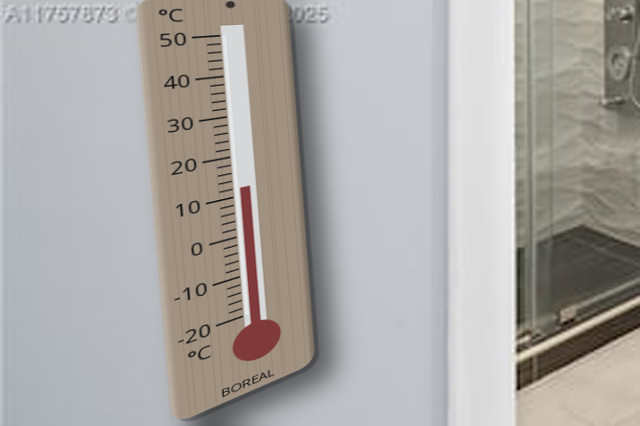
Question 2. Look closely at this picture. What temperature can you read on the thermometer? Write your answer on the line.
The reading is 12 °C
